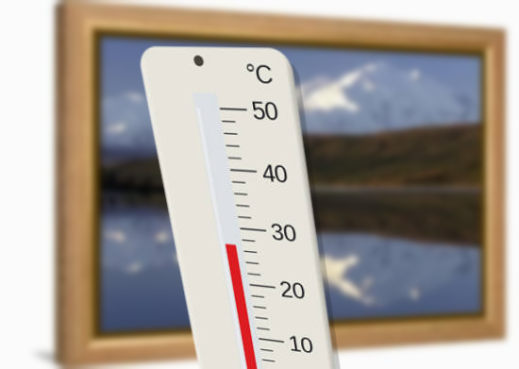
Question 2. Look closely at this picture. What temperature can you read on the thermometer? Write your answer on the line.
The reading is 27 °C
